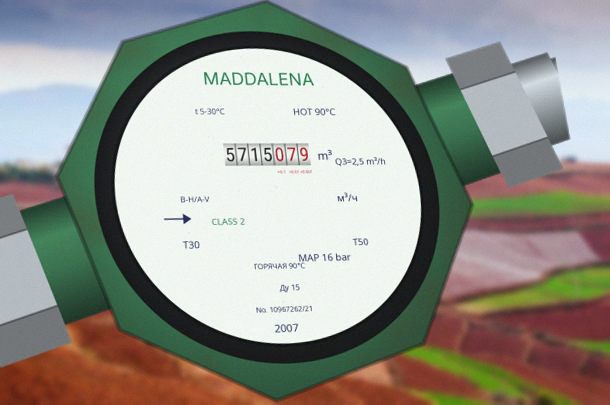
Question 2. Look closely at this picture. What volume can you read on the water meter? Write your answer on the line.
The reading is 5715.079 m³
